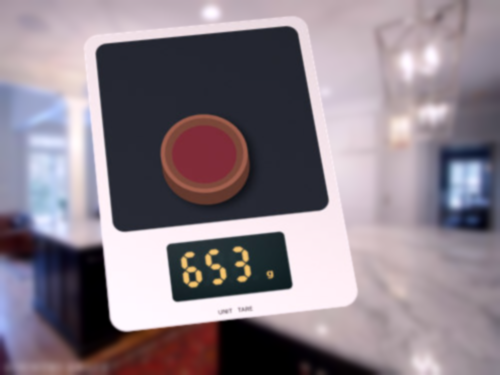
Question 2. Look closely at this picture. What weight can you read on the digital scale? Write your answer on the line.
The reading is 653 g
